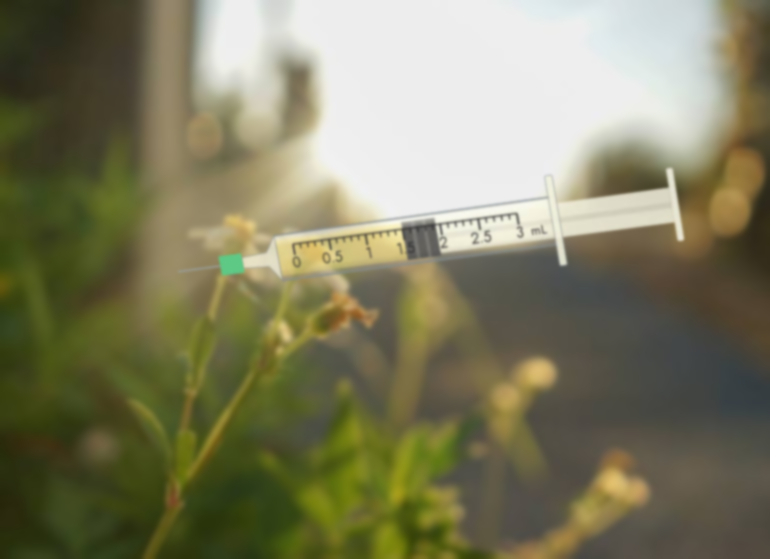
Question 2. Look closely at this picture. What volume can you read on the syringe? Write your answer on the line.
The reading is 1.5 mL
